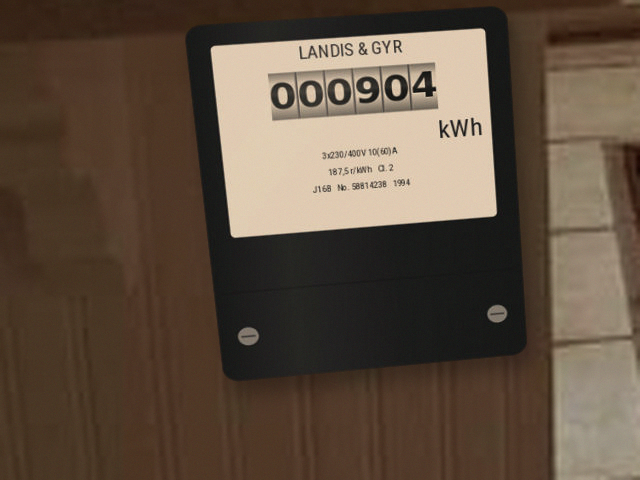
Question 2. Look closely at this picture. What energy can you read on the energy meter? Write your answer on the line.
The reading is 904 kWh
